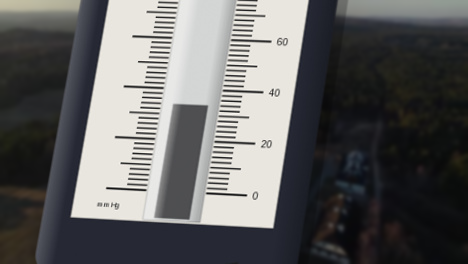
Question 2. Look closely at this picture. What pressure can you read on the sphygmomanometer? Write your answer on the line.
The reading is 34 mmHg
